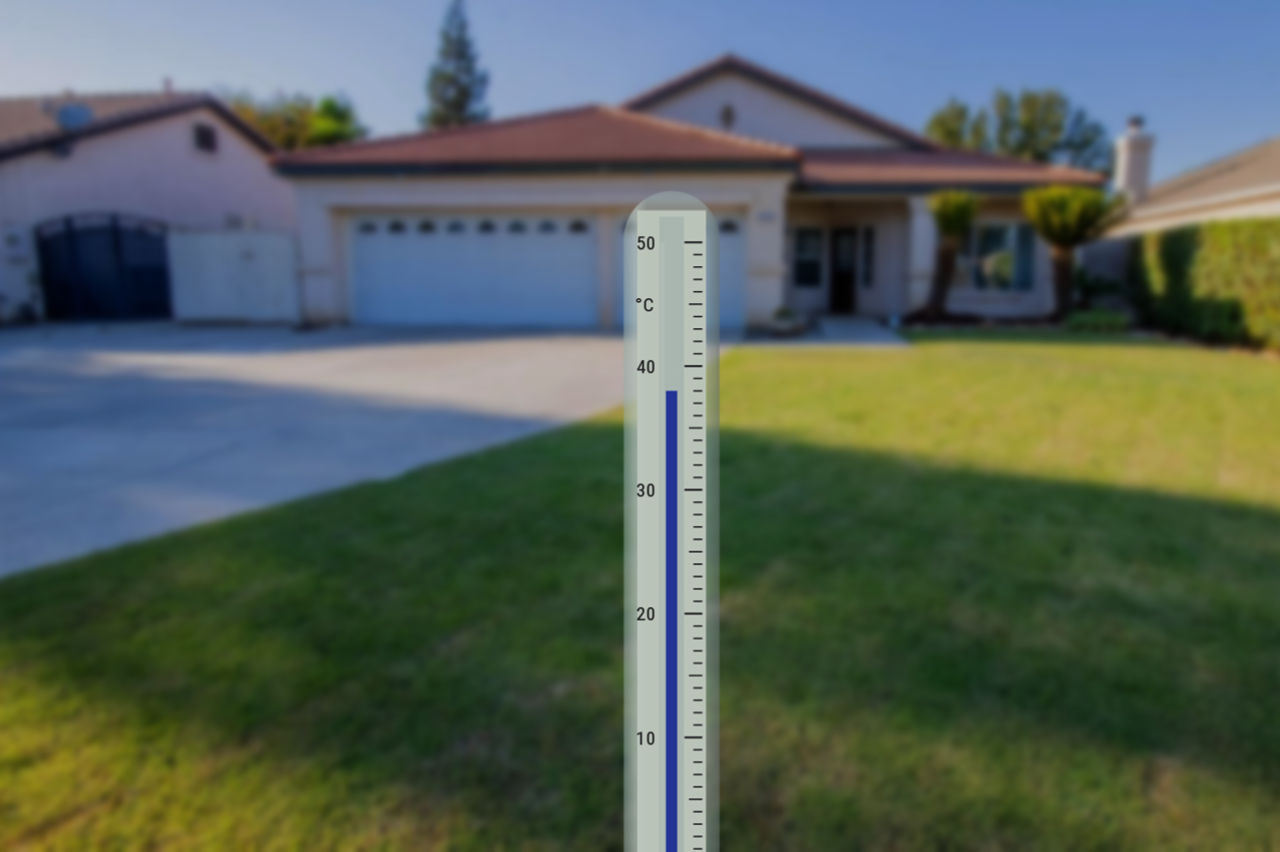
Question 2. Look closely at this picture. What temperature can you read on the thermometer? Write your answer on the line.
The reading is 38 °C
